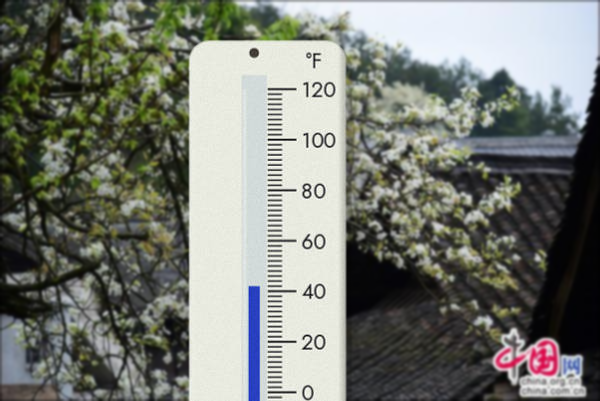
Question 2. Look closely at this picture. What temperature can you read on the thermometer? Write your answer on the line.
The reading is 42 °F
